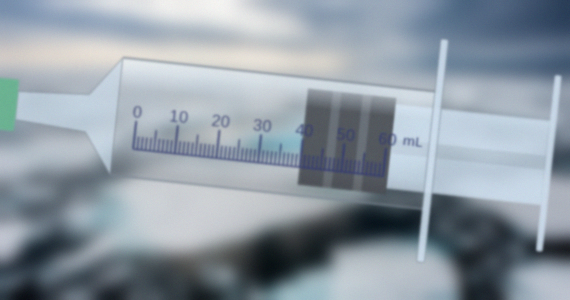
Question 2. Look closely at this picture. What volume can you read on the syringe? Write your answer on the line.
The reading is 40 mL
